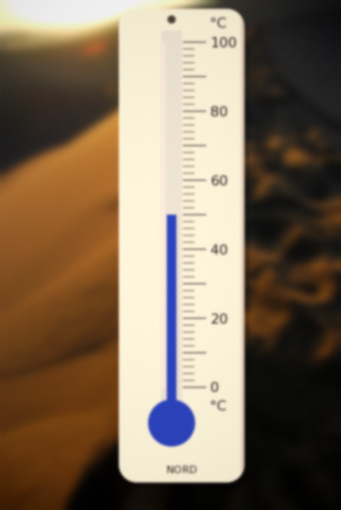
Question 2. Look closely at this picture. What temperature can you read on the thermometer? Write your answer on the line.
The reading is 50 °C
